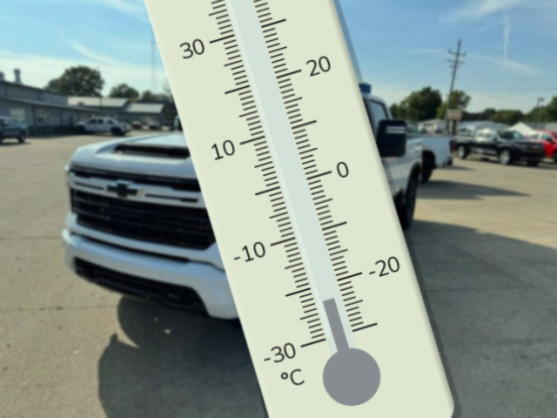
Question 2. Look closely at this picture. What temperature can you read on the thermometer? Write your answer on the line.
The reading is -23 °C
